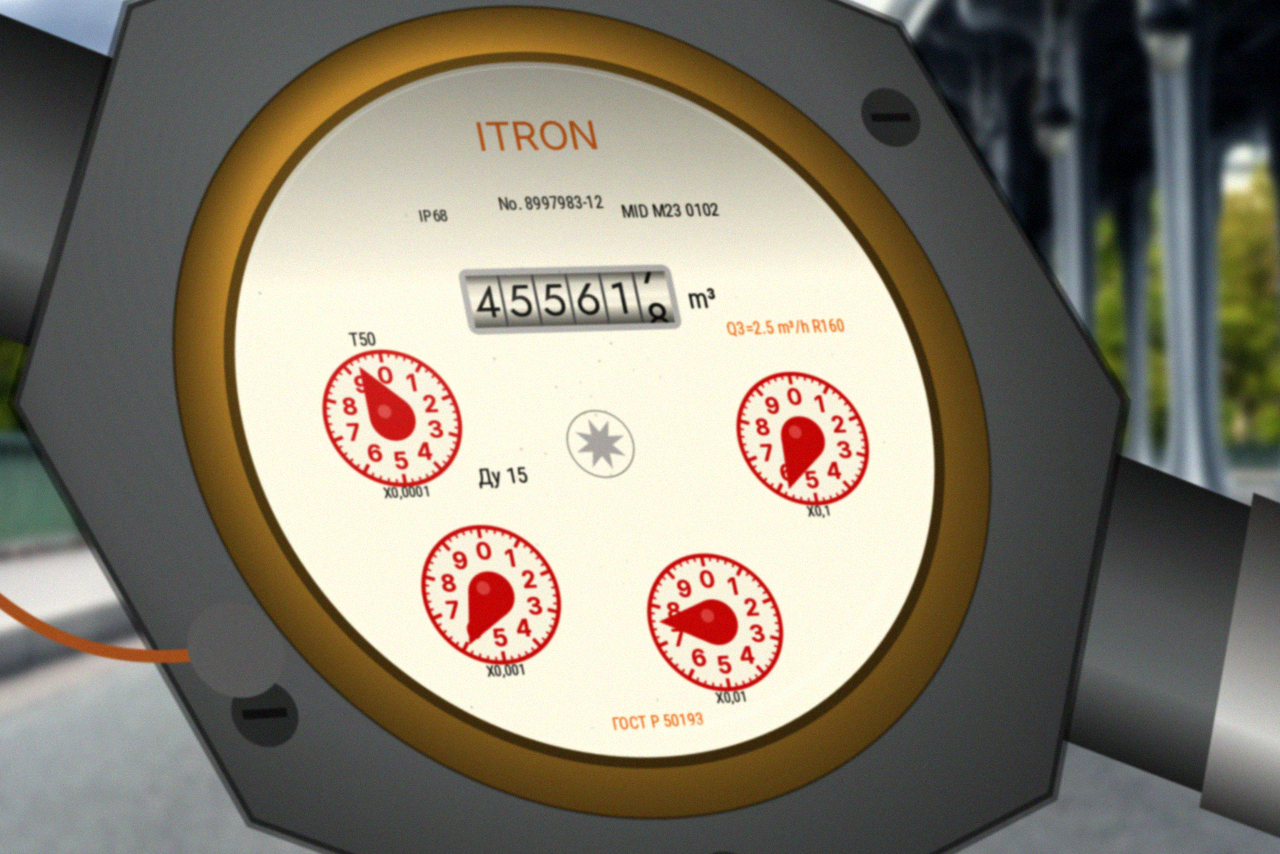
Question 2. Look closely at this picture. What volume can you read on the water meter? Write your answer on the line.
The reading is 455617.5759 m³
